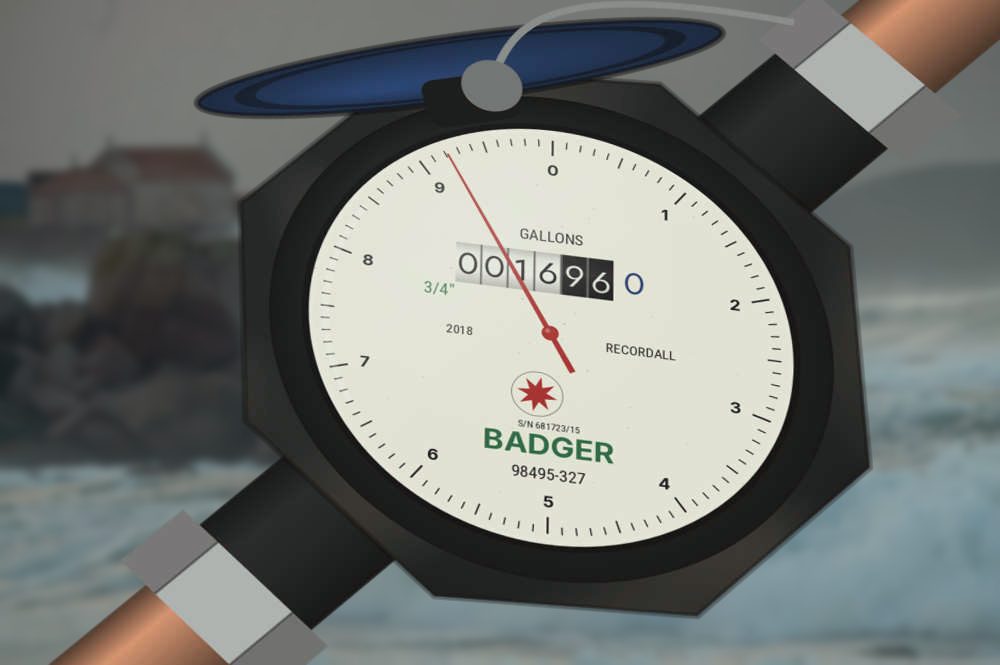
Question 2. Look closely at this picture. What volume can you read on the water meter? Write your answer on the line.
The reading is 16959.2 gal
